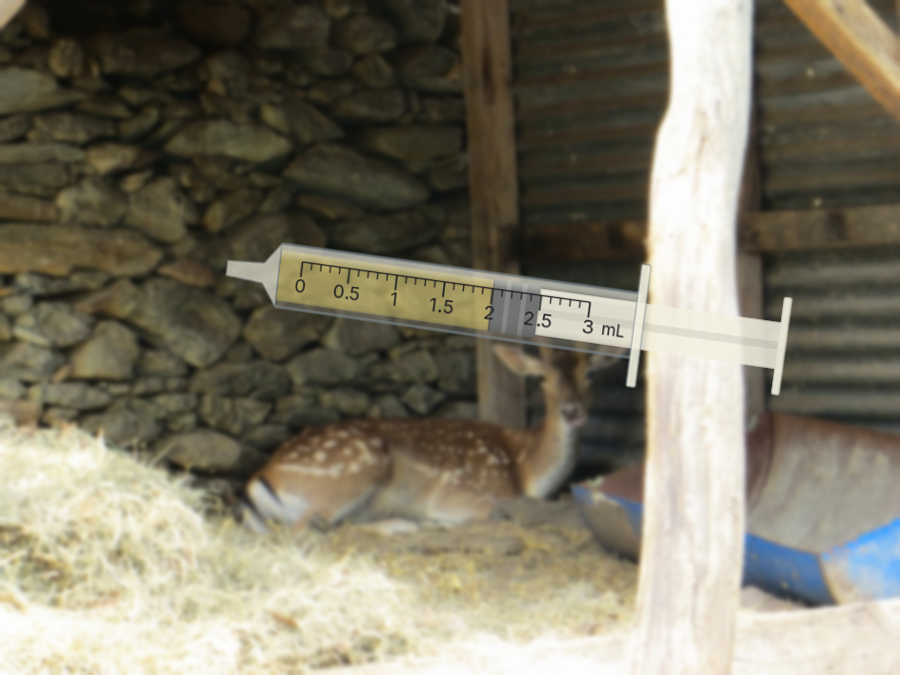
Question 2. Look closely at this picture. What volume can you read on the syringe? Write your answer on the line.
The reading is 2 mL
